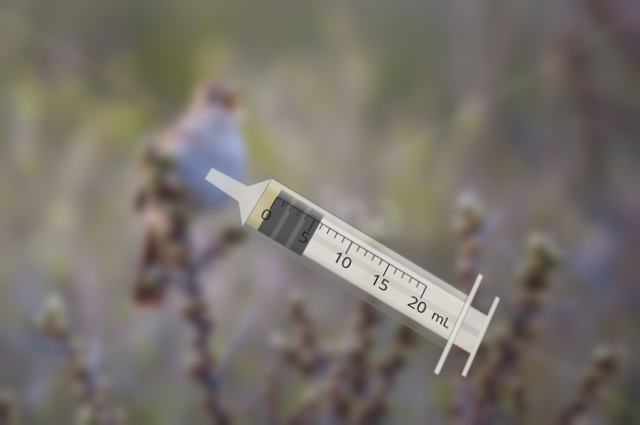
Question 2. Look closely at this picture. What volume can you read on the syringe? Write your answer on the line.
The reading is 0 mL
